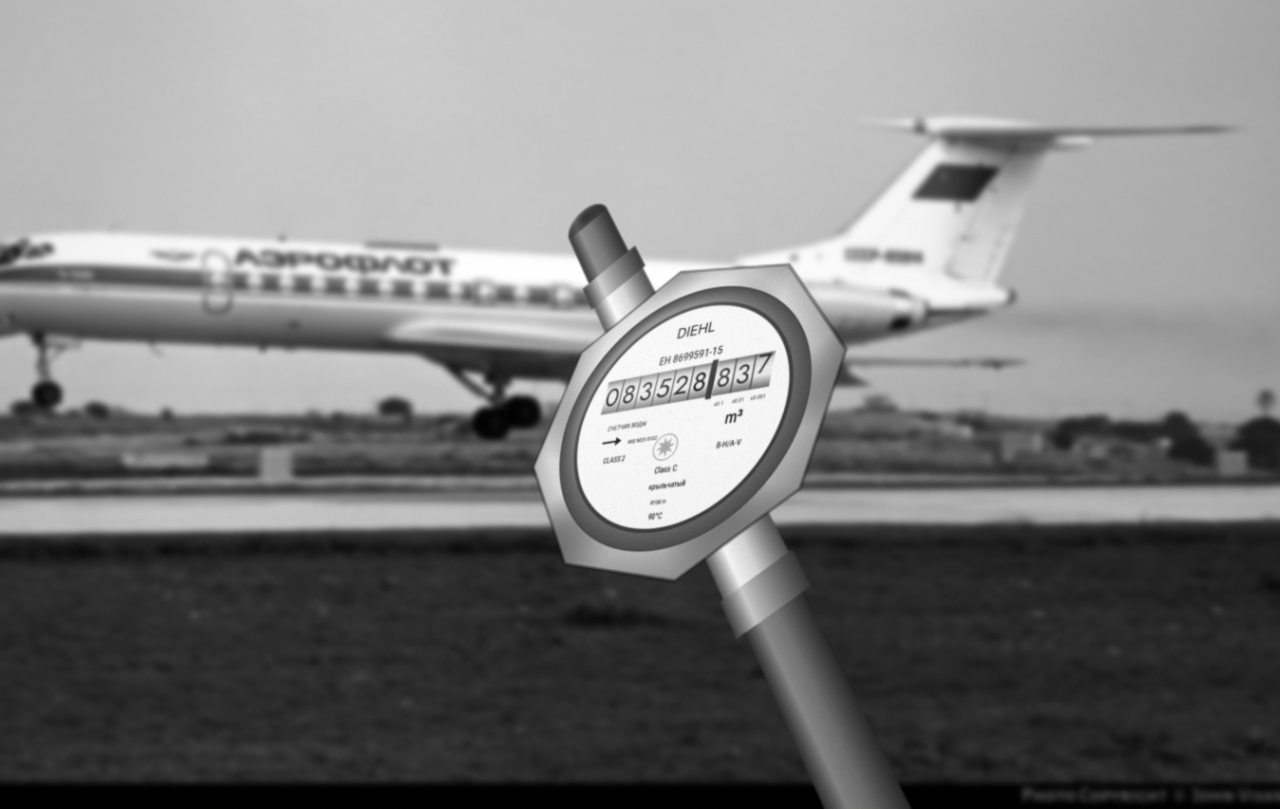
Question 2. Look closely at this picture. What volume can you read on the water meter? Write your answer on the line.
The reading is 83528.837 m³
